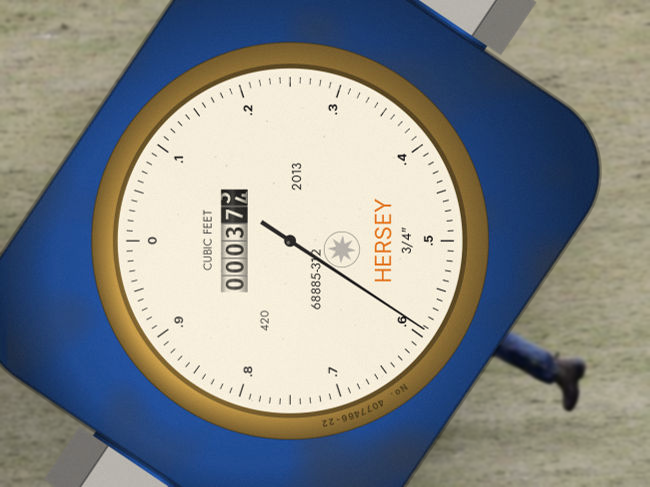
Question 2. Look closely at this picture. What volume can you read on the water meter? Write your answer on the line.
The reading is 373.59 ft³
